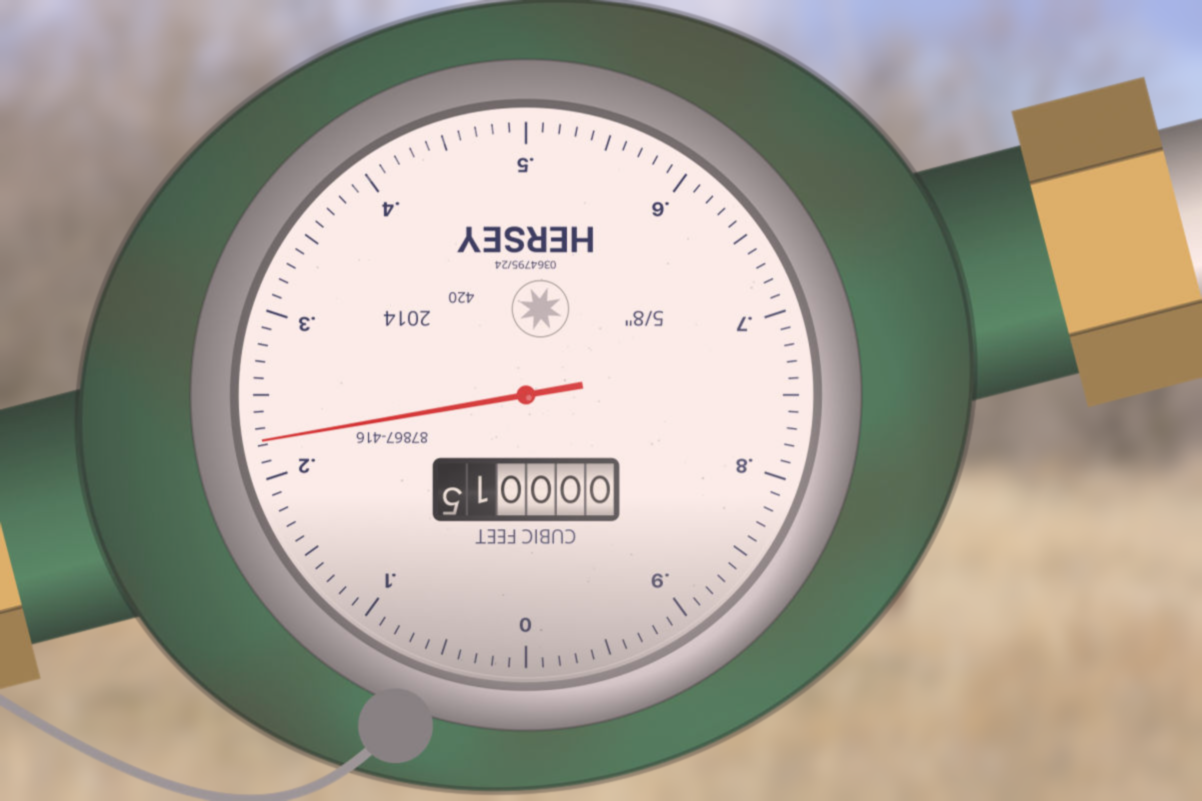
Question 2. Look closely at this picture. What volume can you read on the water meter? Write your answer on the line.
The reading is 15.22 ft³
